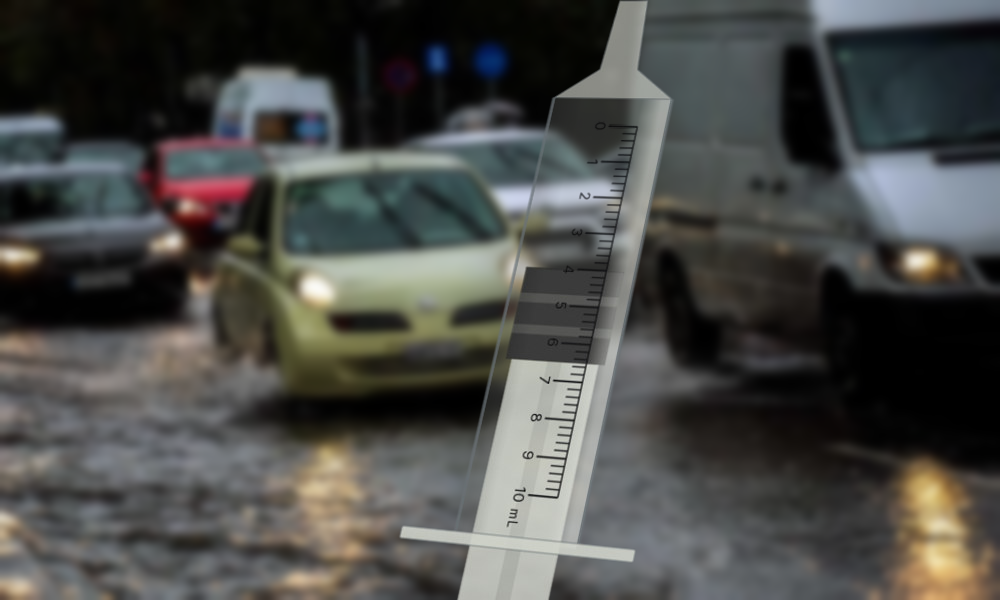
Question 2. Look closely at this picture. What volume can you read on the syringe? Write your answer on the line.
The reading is 4 mL
